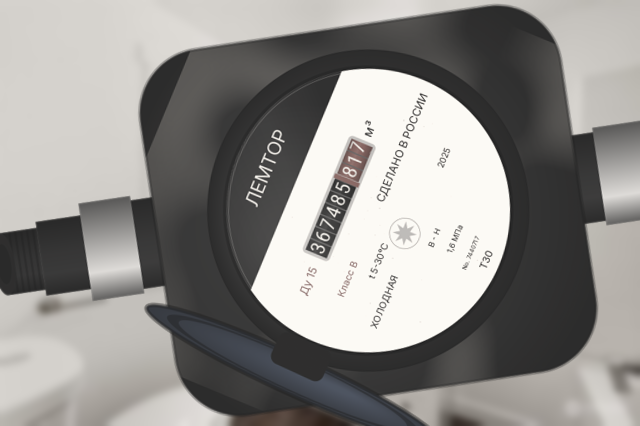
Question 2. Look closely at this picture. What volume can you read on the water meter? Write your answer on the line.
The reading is 367485.817 m³
